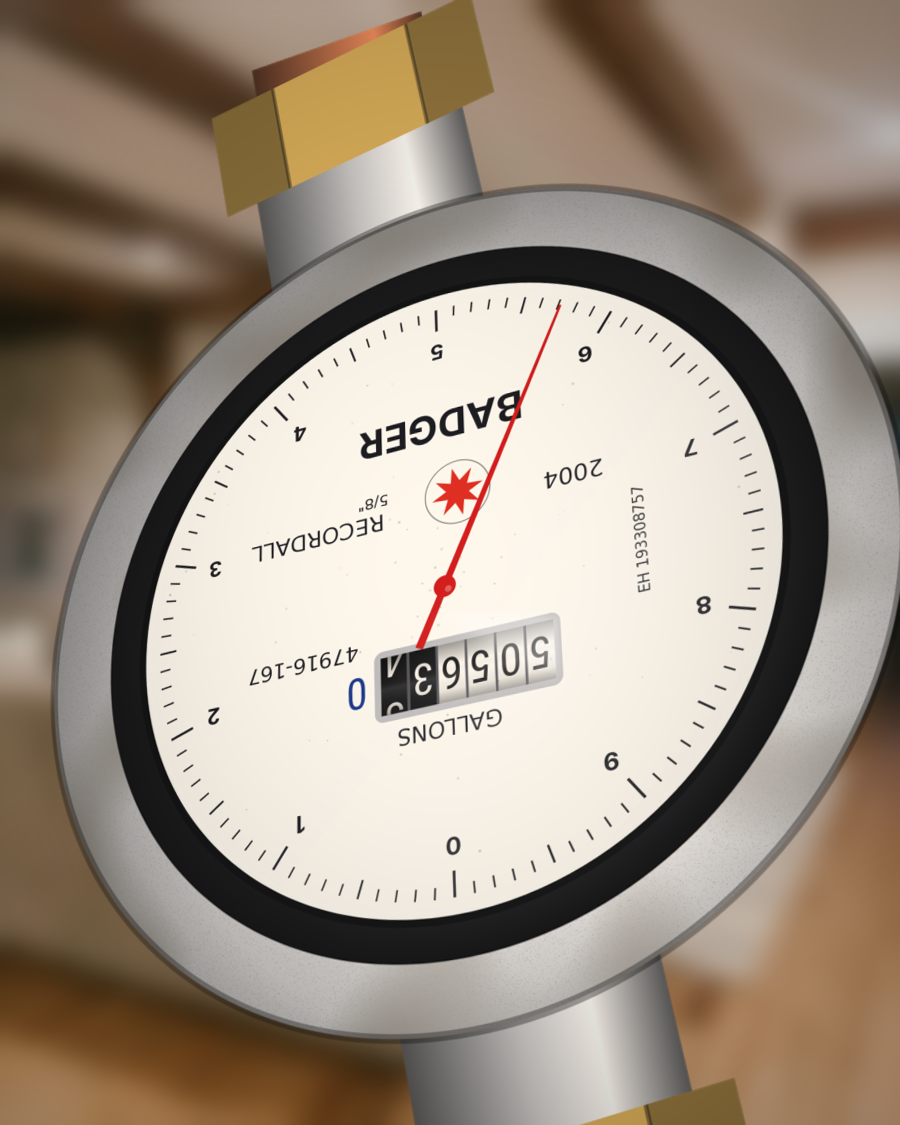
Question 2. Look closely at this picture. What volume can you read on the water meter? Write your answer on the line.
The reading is 5056335.7 gal
